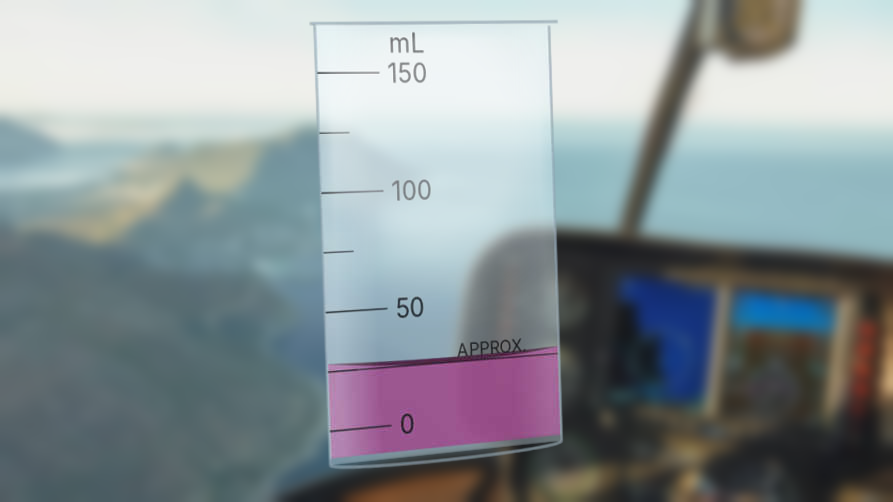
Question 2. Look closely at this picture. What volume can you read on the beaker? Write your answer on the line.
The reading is 25 mL
